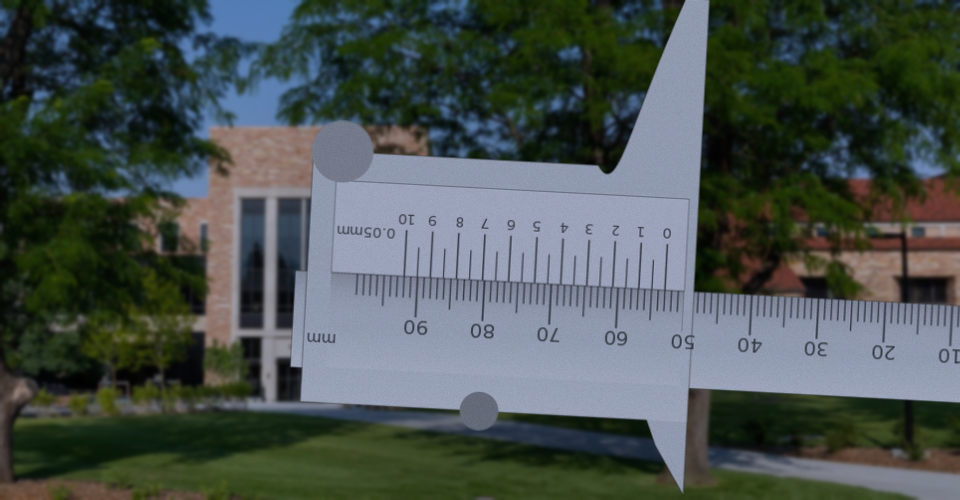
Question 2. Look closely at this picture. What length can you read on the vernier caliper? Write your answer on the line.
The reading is 53.0 mm
